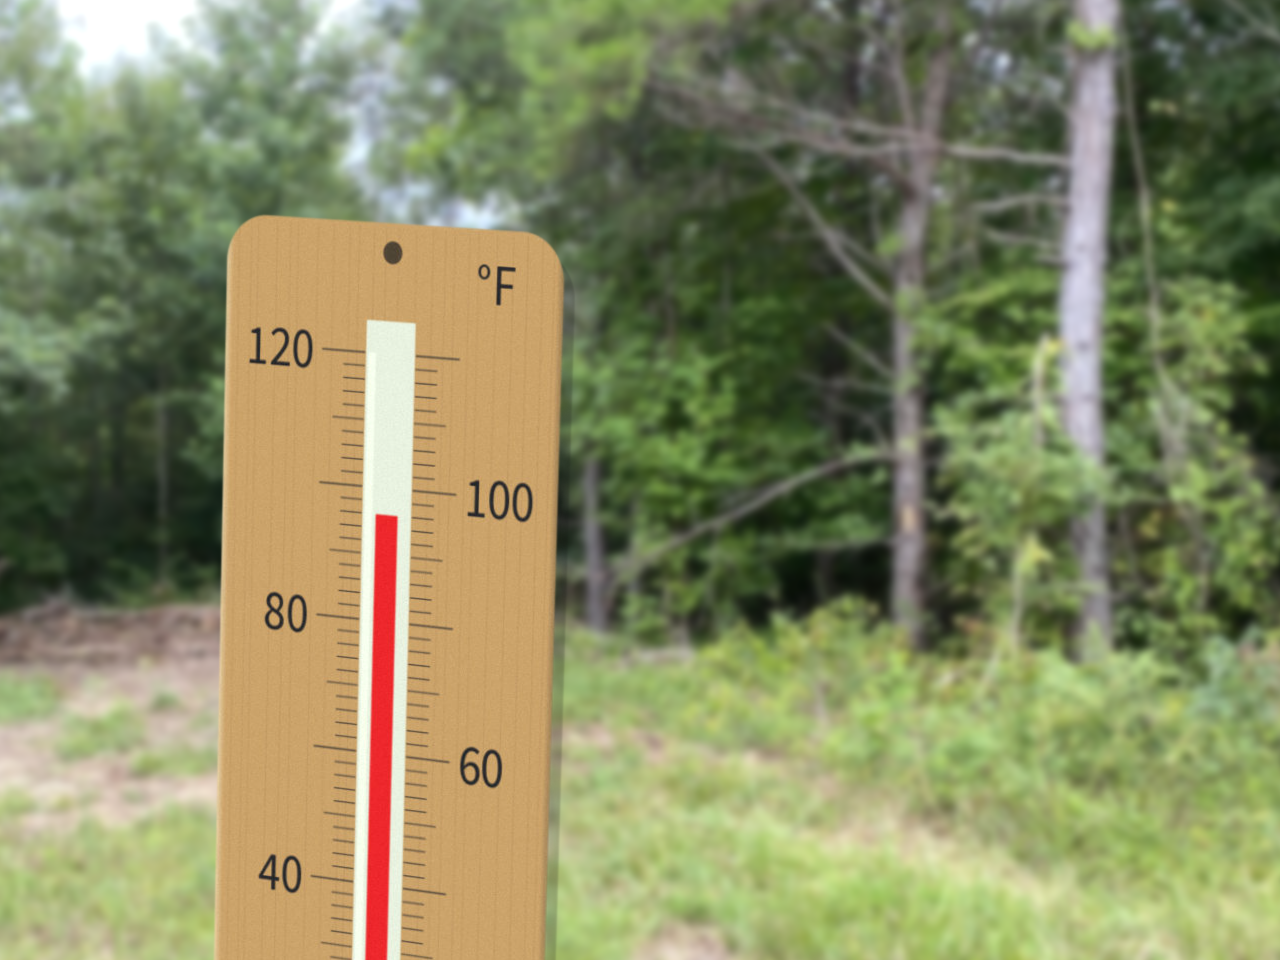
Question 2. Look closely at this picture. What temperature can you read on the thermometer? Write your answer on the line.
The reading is 96 °F
